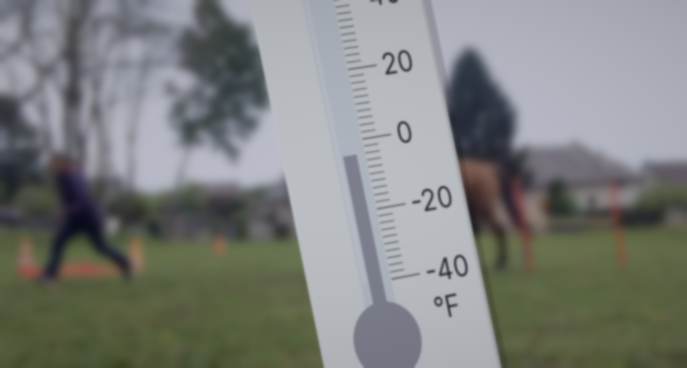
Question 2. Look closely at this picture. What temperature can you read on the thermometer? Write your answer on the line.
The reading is -4 °F
